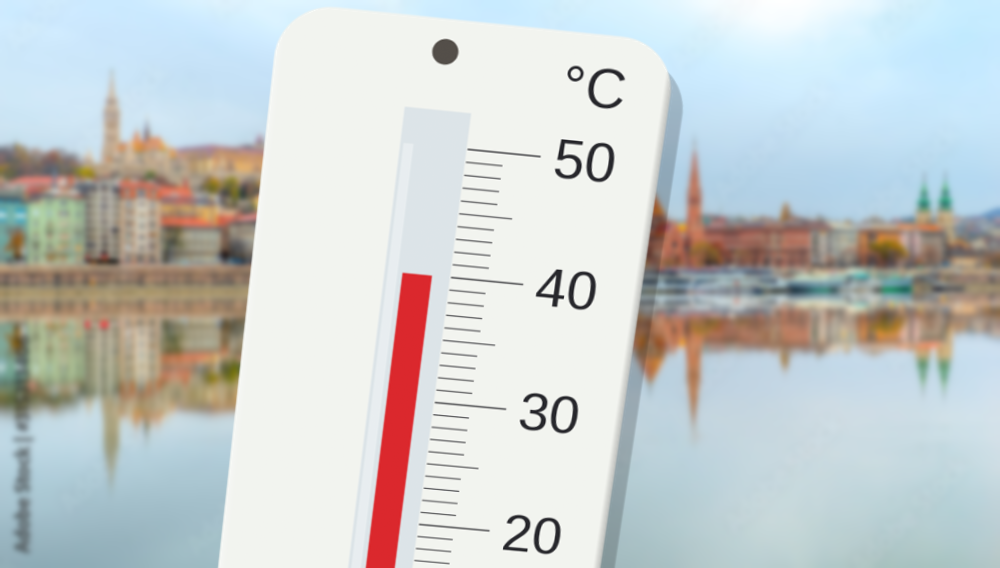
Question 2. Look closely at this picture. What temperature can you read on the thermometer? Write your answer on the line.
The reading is 40 °C
